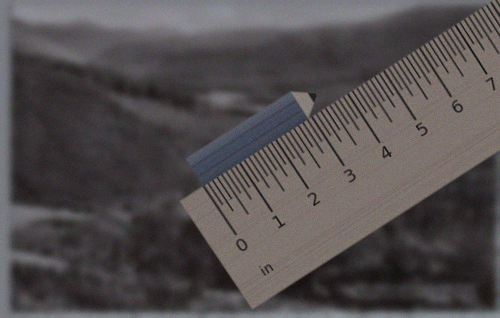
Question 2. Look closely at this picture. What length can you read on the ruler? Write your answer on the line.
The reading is 3.375 in
